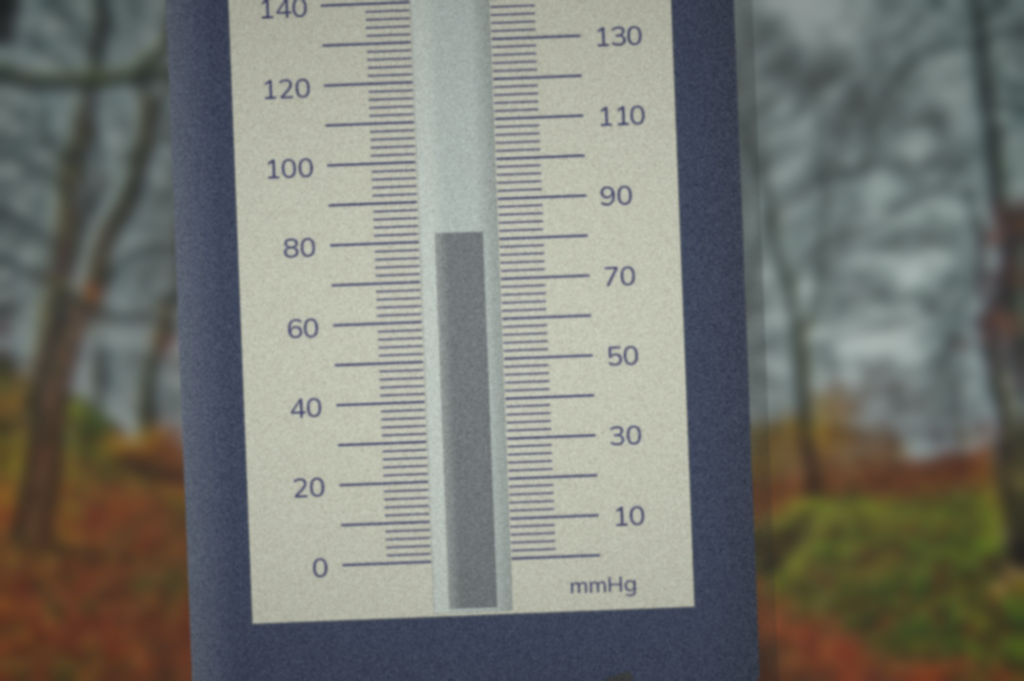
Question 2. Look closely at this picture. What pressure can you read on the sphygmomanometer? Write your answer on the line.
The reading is 82 mmHg
